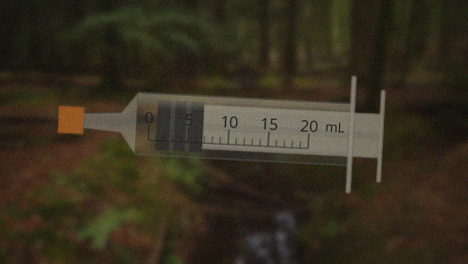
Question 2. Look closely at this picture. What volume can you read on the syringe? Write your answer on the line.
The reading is 1 mL
